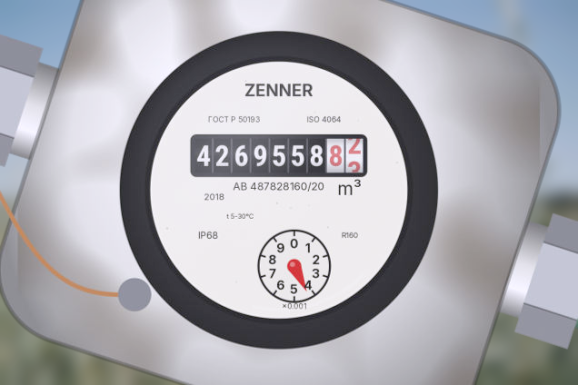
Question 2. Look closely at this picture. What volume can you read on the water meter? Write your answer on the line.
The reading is 4269558.824 m³
